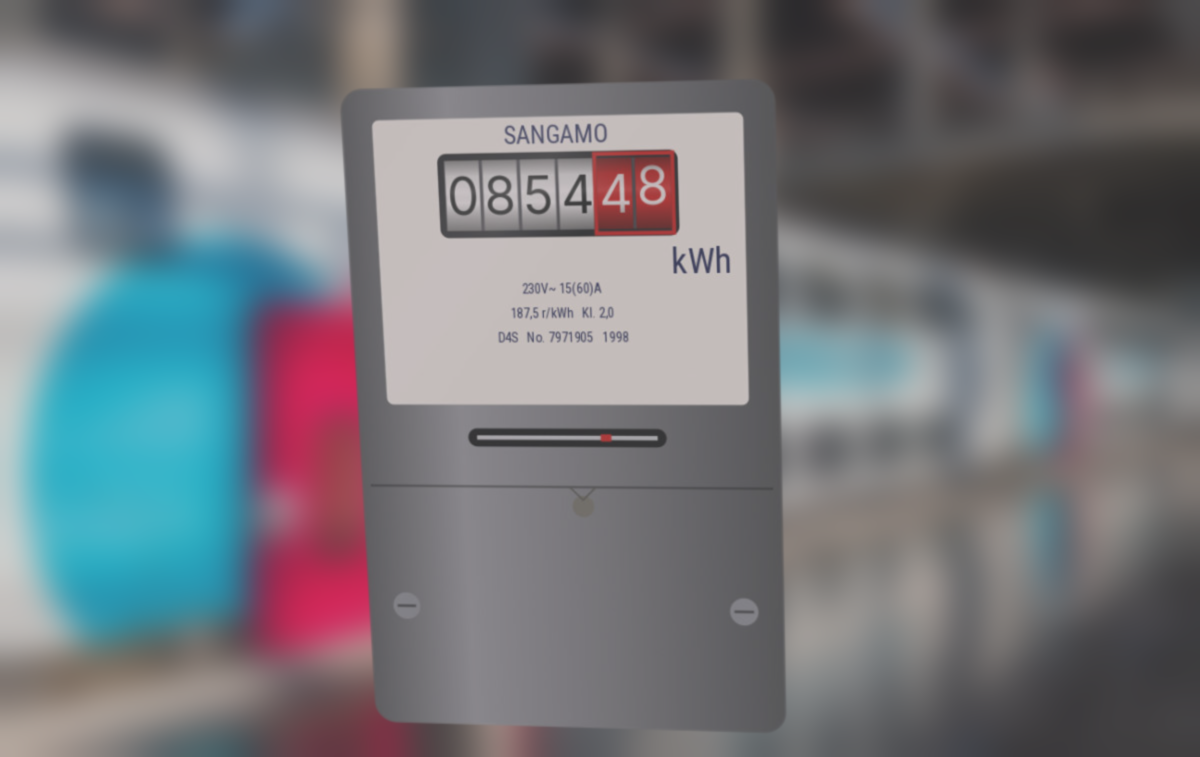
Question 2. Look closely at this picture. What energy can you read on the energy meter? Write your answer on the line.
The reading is 854.48 kWh
